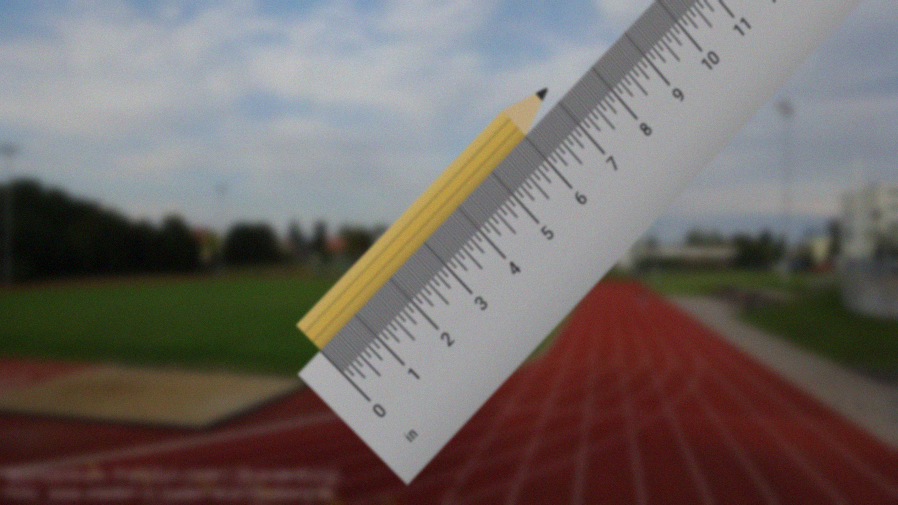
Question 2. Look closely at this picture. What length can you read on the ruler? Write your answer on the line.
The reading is 7 in
